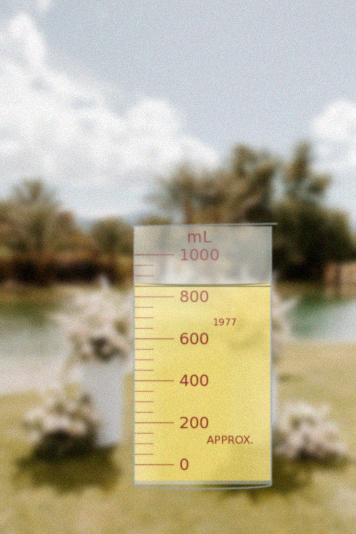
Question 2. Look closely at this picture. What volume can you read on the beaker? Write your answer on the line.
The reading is 850 mL
